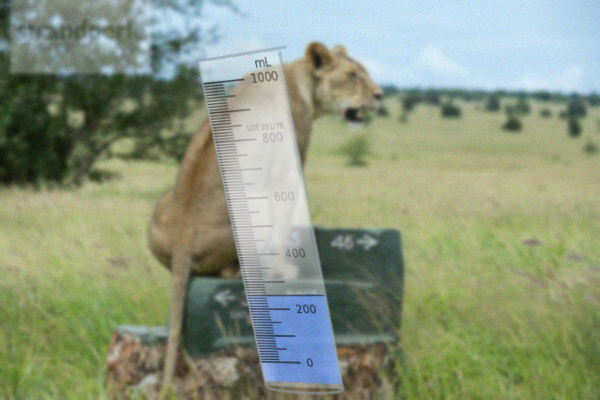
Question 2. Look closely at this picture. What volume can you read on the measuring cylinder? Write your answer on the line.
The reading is 250 mL
